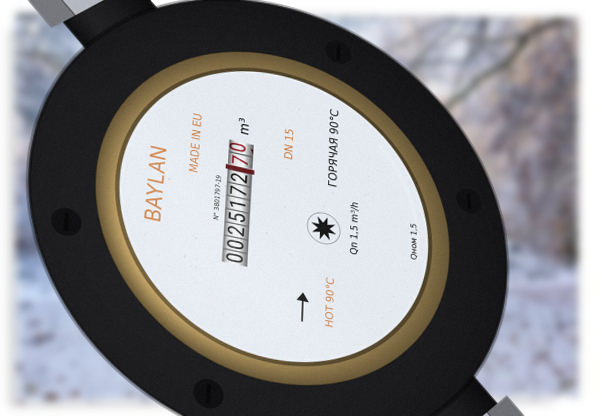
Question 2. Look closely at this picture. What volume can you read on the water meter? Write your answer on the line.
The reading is 25172.70 m³
